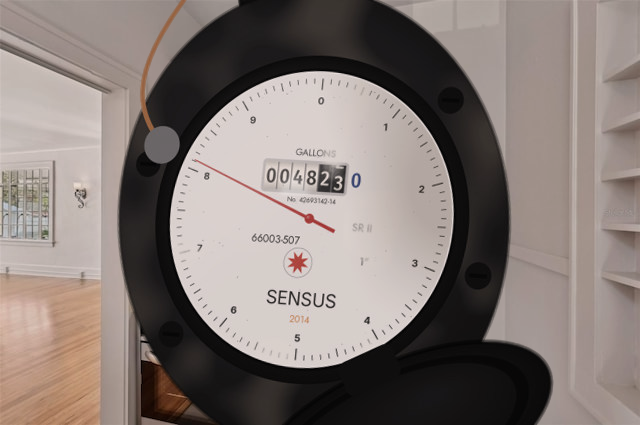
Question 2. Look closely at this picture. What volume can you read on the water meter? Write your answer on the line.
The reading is 48228.1 gal
